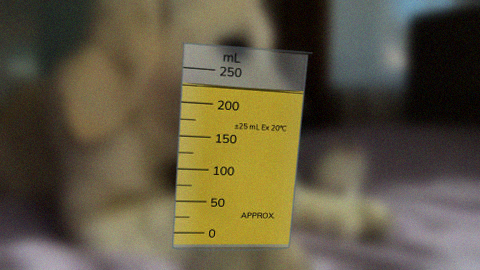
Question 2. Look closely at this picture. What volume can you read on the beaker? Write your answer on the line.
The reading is 225 mL
